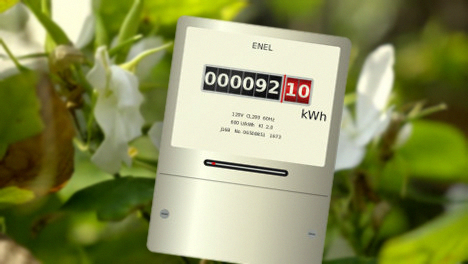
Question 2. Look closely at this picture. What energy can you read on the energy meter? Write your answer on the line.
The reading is 92.10 kWh
